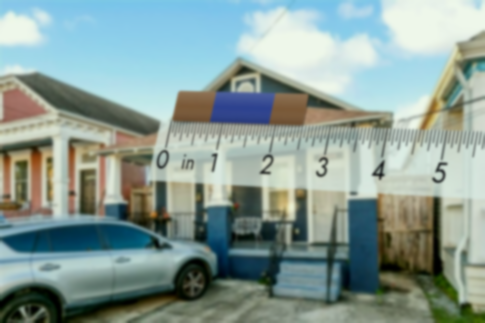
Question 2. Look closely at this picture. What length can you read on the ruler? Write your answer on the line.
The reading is 2.5 in
